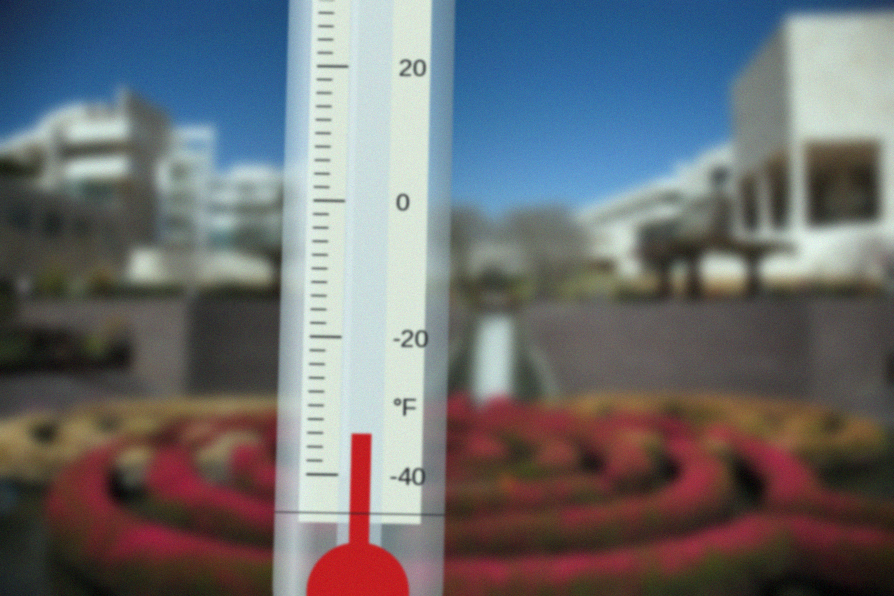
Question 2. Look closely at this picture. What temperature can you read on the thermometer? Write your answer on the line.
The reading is -34 °F
